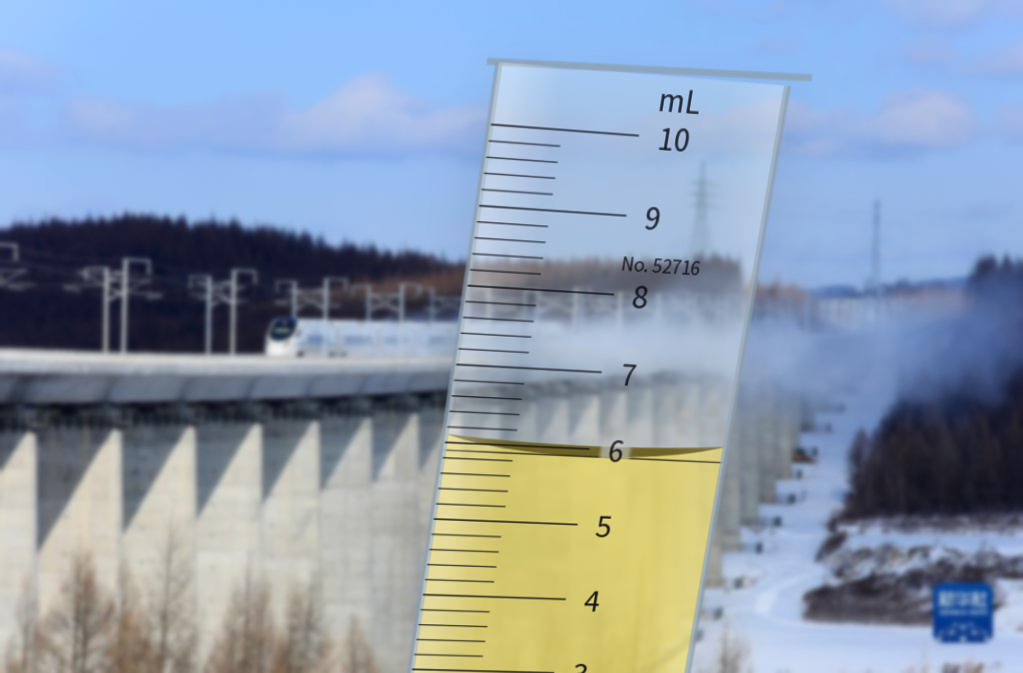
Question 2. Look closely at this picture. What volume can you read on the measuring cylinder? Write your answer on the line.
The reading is 5.9 mL
